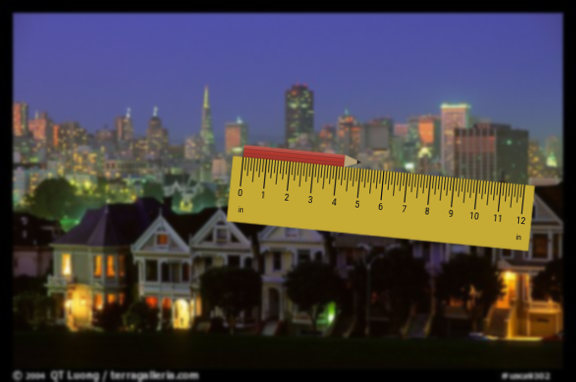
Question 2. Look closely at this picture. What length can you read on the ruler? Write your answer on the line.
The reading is 5 in
